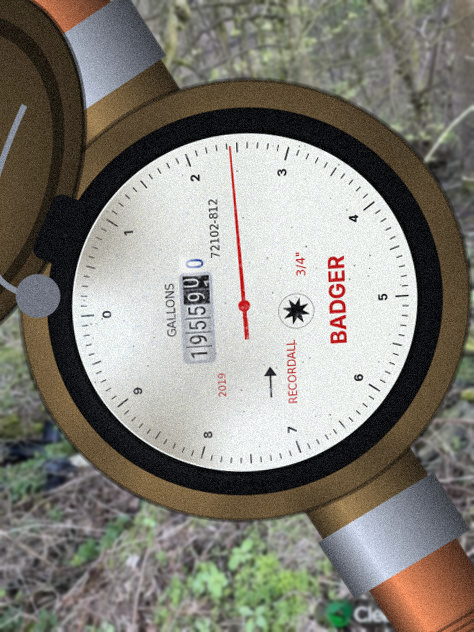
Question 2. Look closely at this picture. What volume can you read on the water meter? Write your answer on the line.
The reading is 1955902.4 gal
